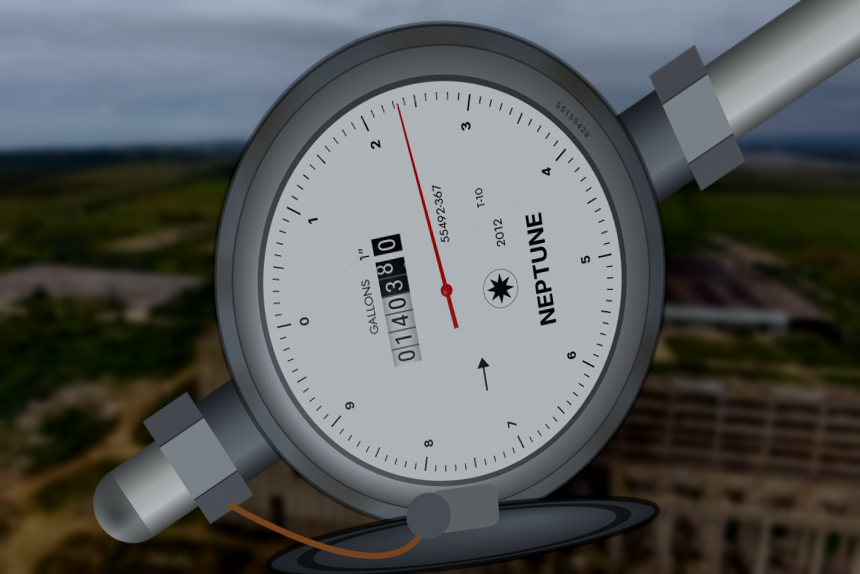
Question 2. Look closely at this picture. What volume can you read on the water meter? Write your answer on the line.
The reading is 140382.3 gal
